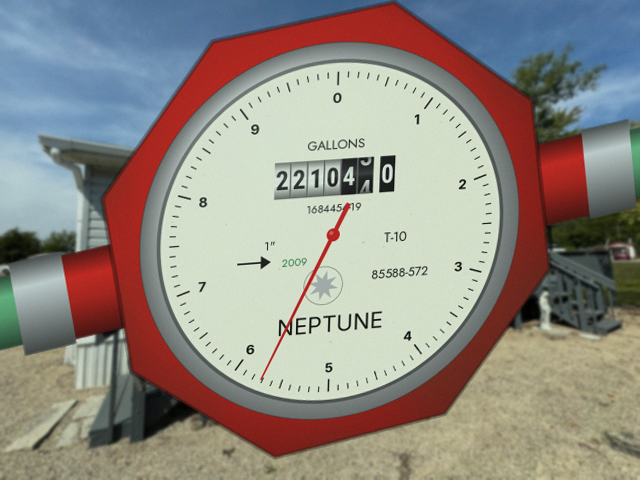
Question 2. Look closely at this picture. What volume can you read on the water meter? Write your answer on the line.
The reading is 2210435.7 gal
